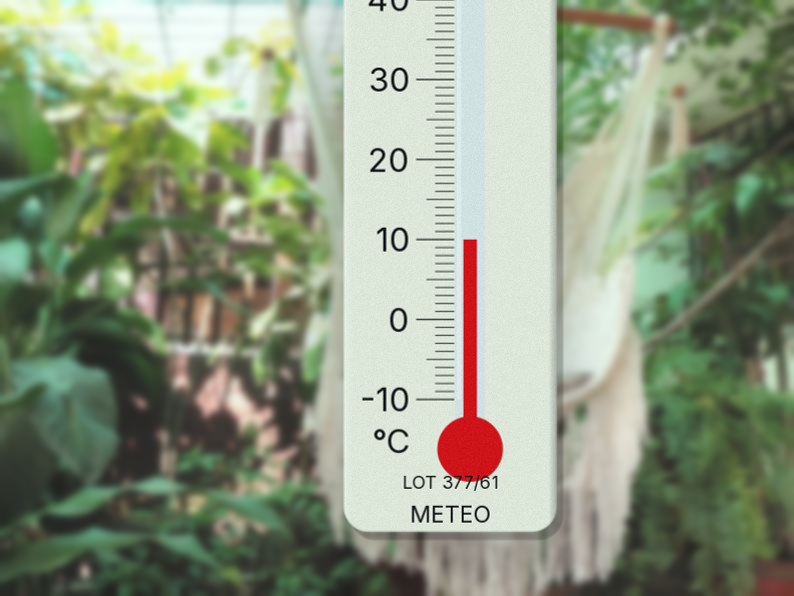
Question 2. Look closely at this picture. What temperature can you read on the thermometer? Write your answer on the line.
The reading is 10 °C
